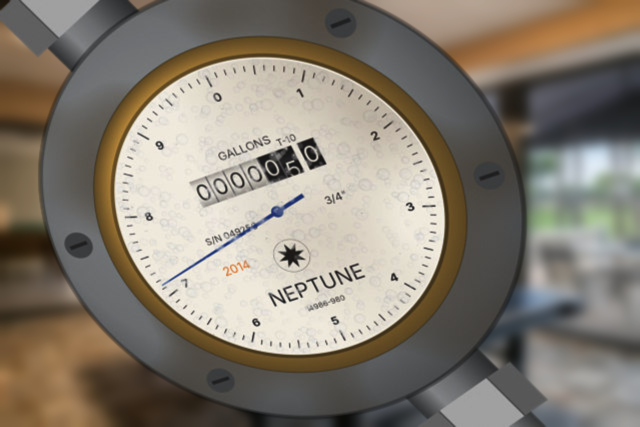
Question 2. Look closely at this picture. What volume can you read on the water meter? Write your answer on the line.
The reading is 47.1 gal
